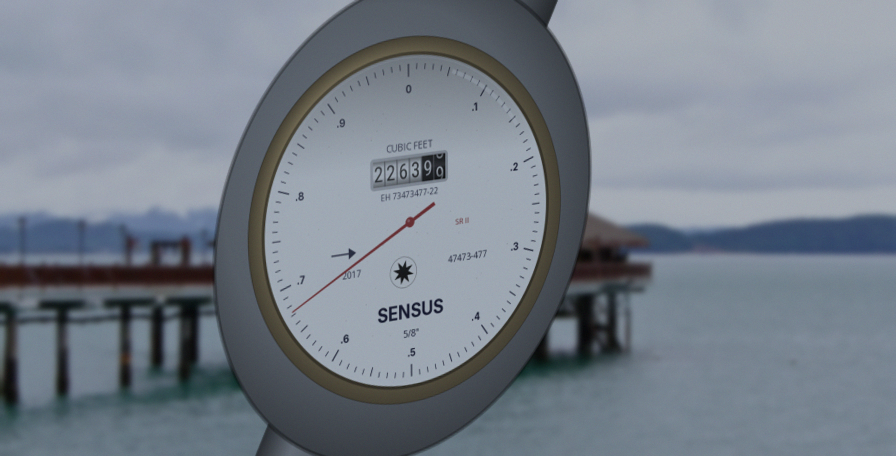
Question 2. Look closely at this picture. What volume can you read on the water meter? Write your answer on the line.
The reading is 226398.67 ft³
